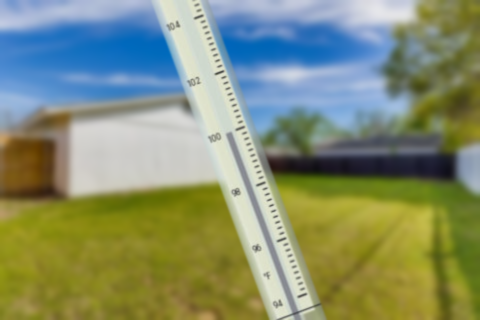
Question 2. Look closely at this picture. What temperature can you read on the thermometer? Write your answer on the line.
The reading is 100 °F
